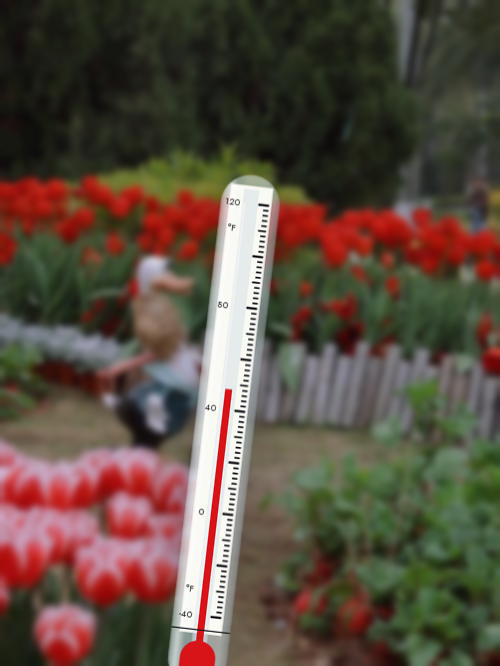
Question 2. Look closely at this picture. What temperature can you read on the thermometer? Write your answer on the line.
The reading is 48 °F
